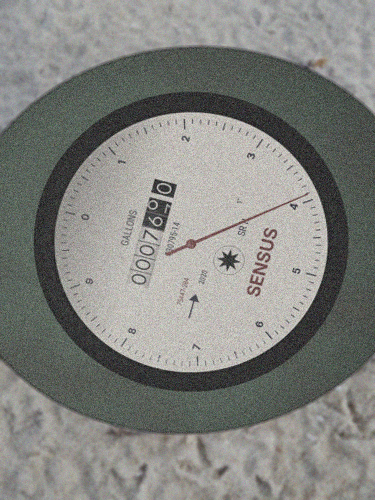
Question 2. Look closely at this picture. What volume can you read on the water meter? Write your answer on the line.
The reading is 7663.9 gal
